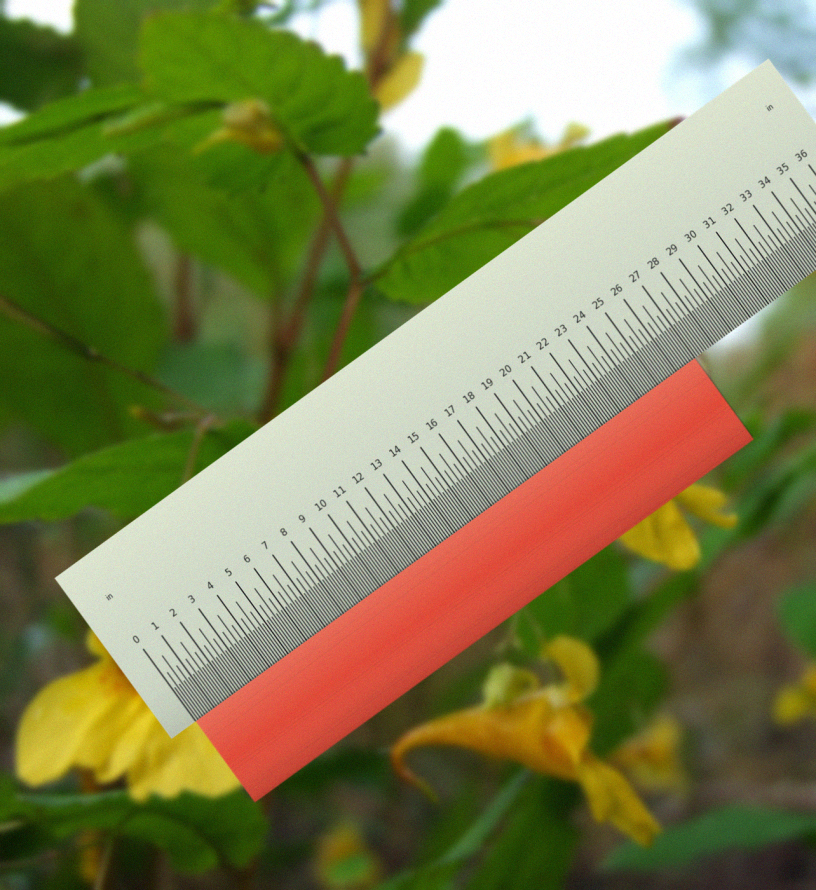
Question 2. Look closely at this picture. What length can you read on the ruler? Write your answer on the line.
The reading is 27 in
